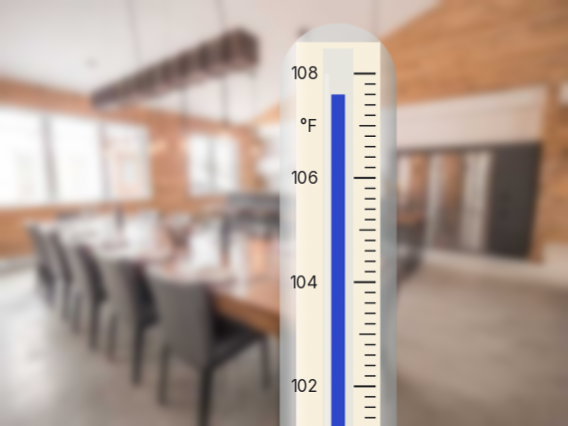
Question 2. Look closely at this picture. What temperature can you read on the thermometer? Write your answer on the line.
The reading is 107.6 °F
